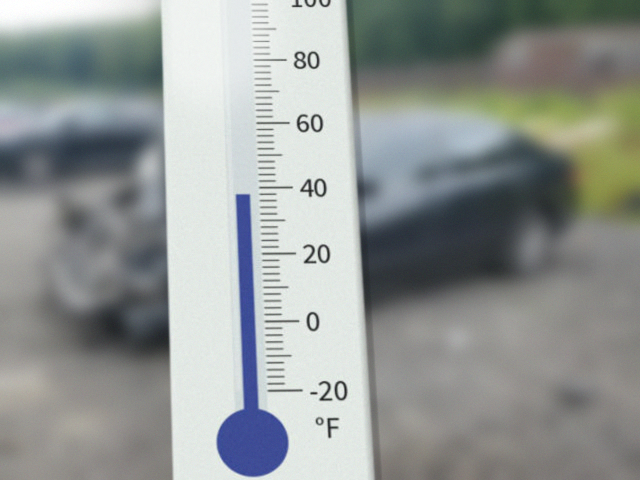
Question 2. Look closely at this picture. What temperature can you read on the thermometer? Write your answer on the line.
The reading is 38 °F
